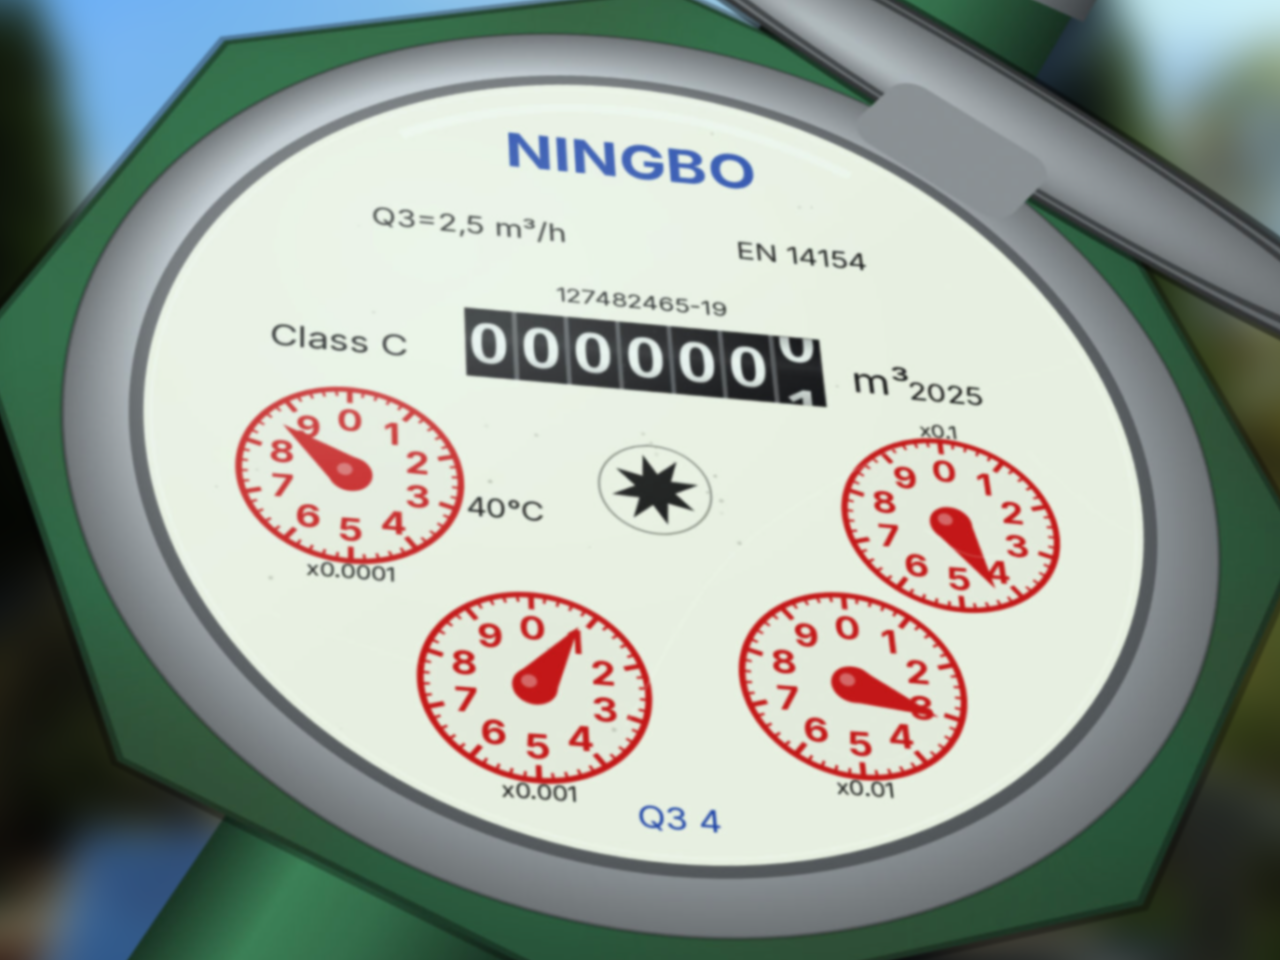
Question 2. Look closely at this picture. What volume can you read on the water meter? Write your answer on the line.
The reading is 0.4308 m³
